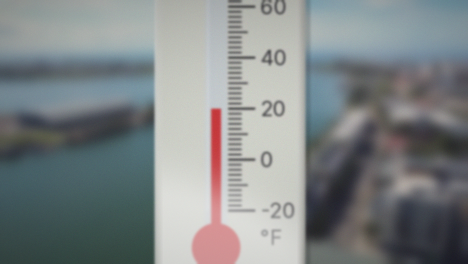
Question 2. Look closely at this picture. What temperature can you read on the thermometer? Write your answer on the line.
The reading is 20 °F
